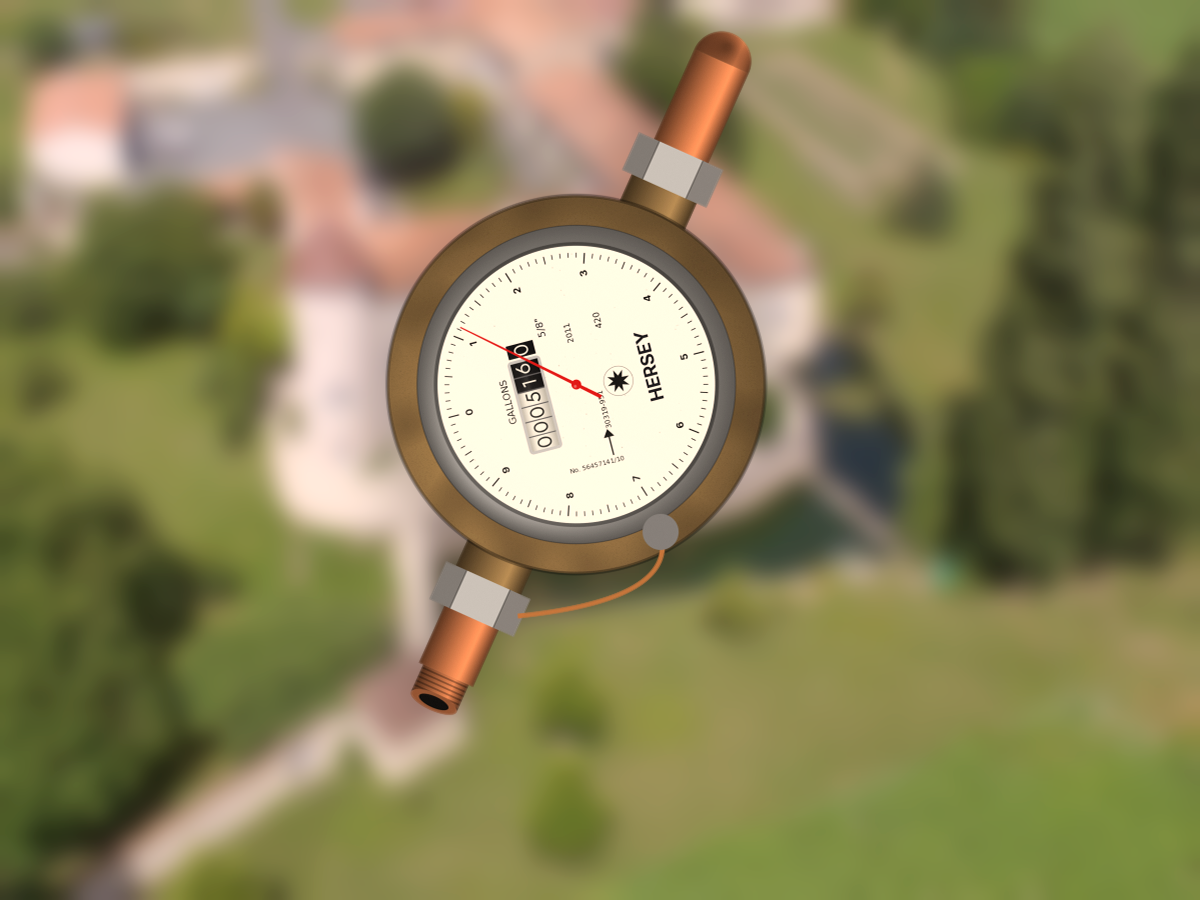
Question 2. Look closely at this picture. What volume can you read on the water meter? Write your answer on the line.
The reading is 5161.1 gal
